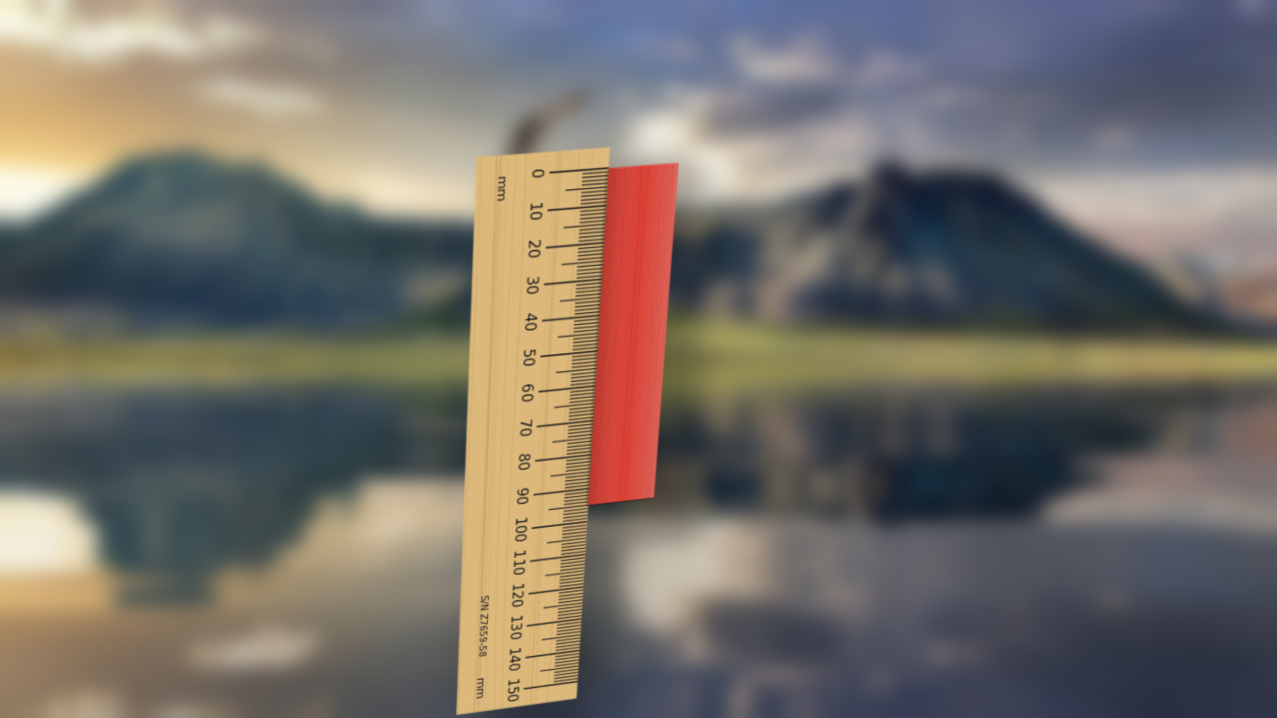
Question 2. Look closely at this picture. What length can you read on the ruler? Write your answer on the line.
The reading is 95 mm
